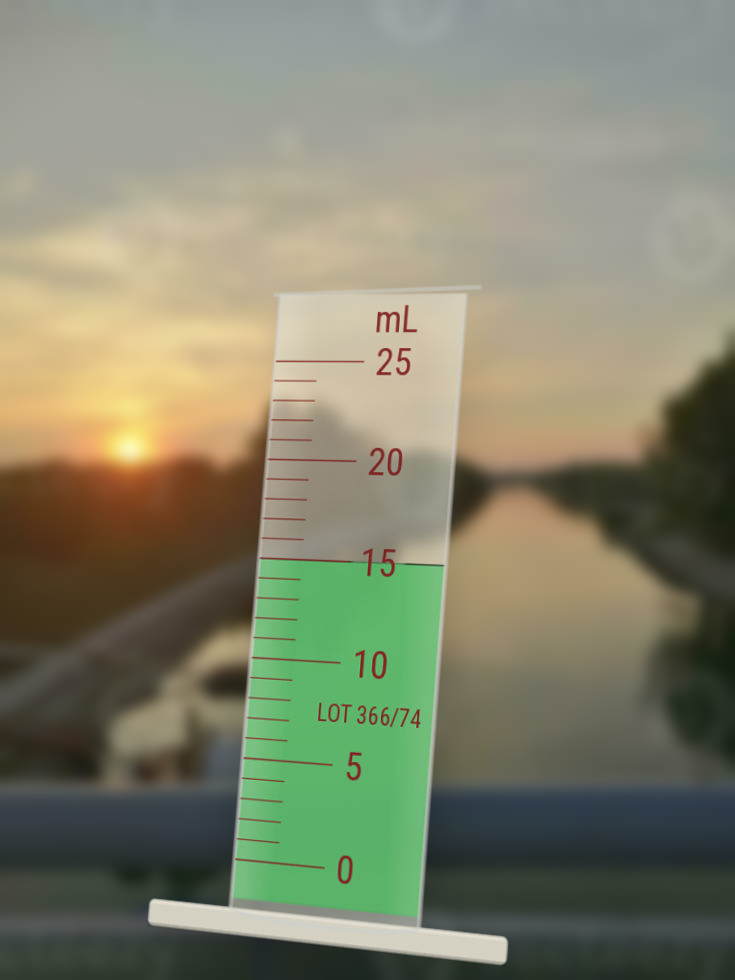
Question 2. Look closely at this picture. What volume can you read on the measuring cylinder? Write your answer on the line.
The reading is 15 mL
